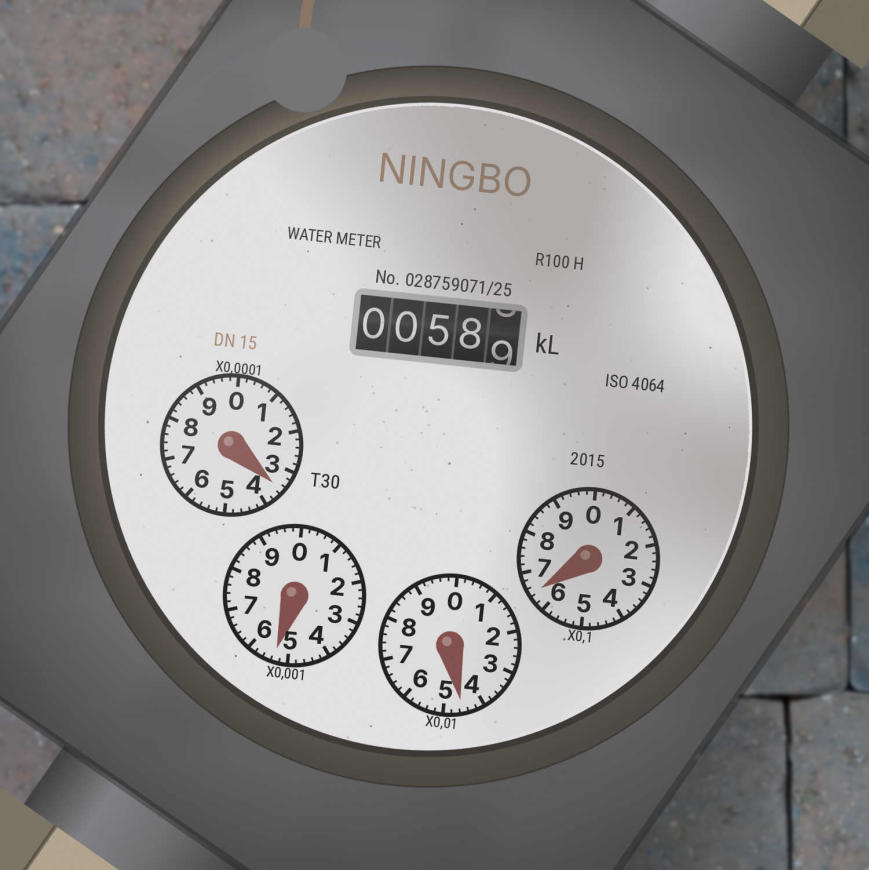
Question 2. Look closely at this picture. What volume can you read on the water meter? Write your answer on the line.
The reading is 588.6453 kL
